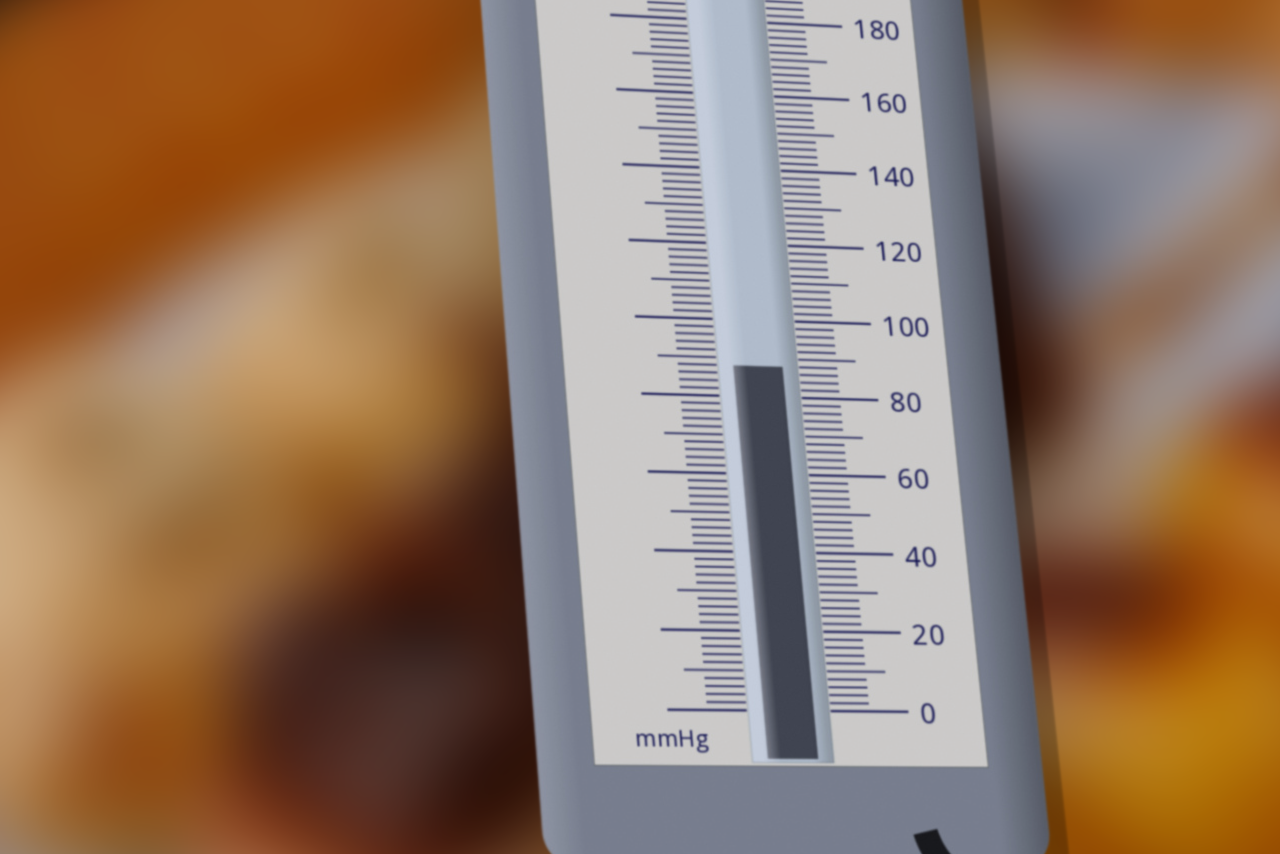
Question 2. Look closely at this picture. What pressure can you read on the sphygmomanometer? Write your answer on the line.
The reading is 88 mmHg
